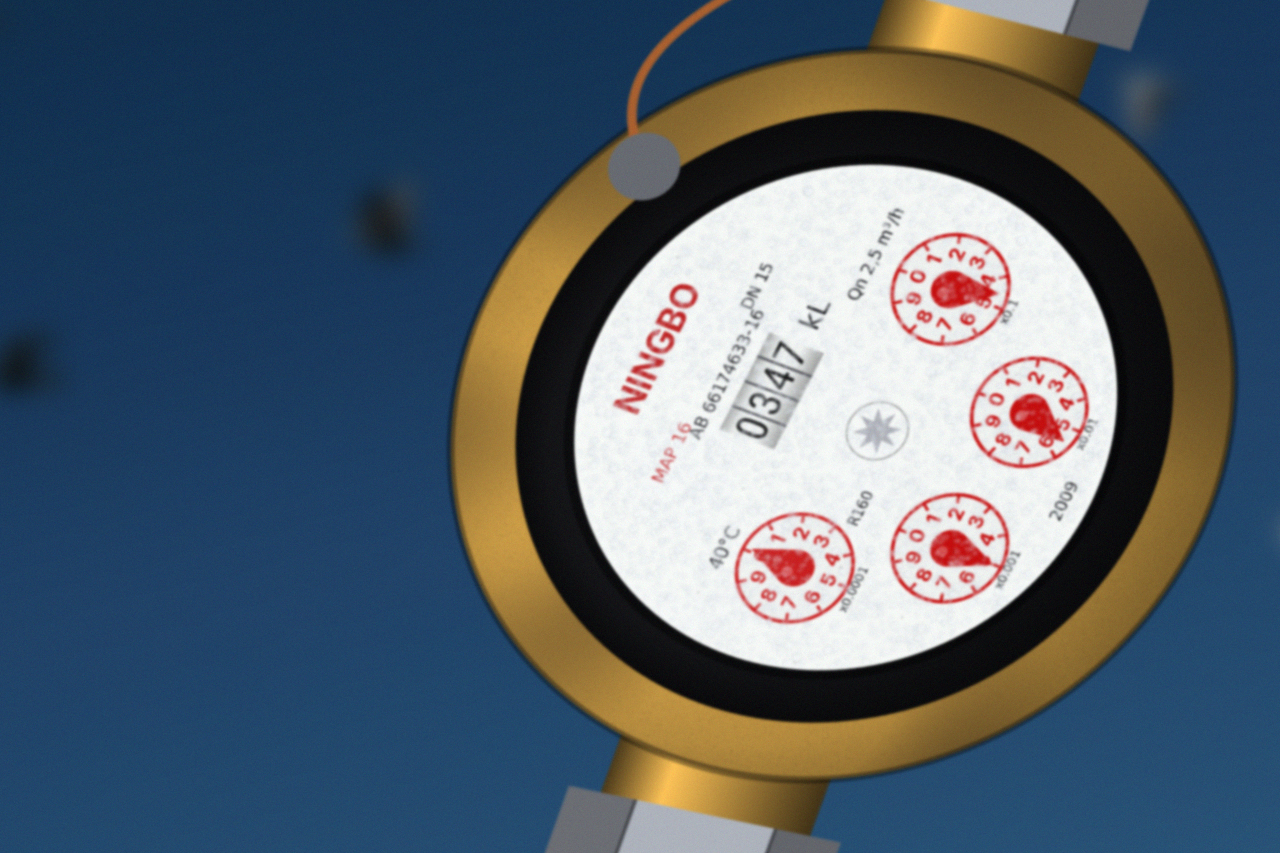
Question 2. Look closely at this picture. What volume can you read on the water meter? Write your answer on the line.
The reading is 347.4550 kL
